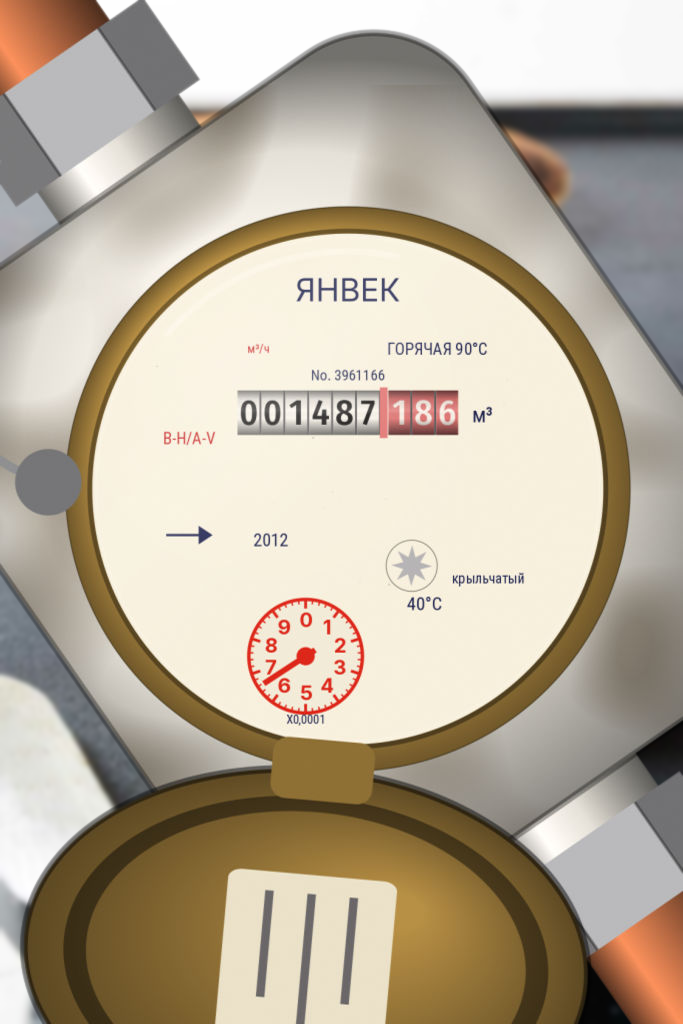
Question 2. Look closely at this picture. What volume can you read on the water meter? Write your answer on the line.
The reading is 1487.1866 m³
